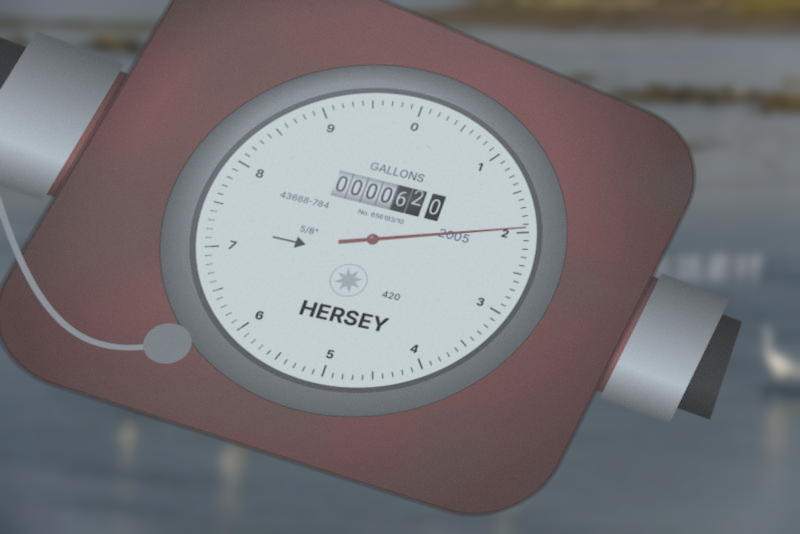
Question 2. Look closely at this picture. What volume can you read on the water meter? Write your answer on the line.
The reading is 621.9 gal
